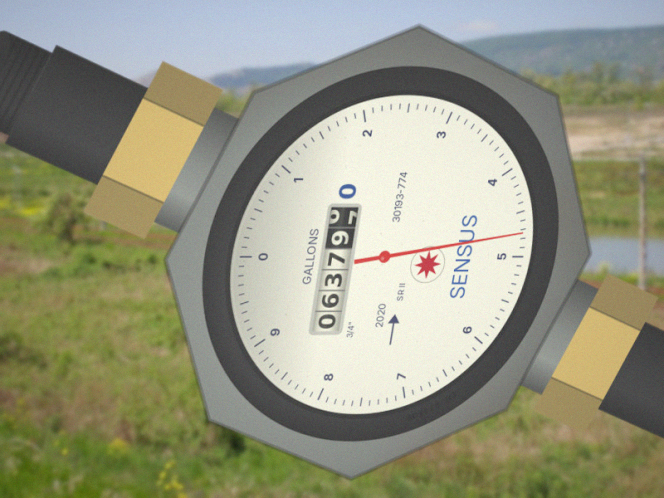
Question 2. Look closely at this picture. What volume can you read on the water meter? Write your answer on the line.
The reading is 637964.7 gal
